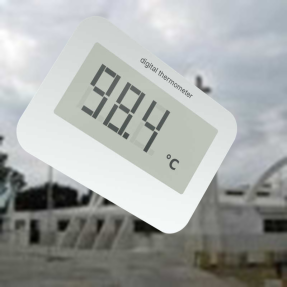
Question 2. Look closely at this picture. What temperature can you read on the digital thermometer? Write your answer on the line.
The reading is 98.4 °C
